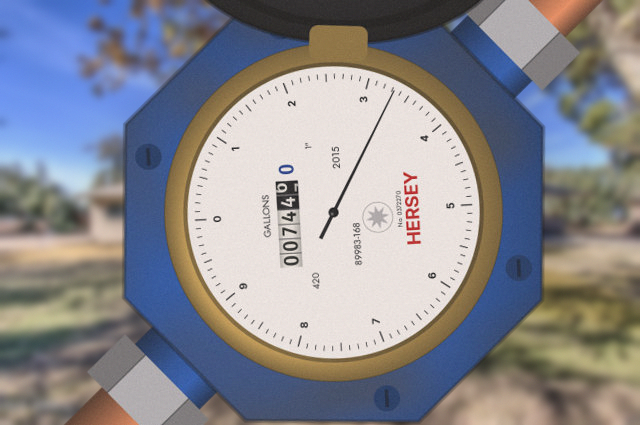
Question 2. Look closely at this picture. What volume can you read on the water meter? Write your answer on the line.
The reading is 74463.3 gal
